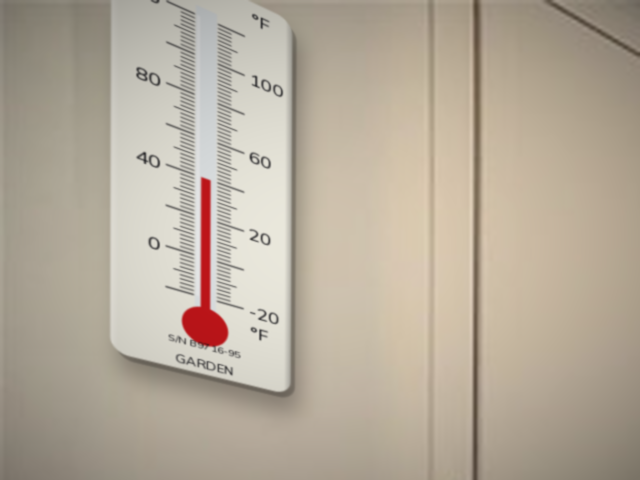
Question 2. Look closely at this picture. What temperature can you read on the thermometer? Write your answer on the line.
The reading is 40 °F
